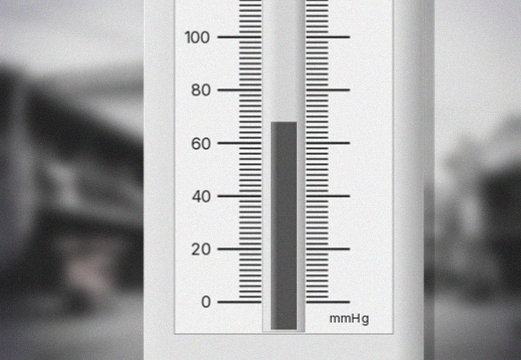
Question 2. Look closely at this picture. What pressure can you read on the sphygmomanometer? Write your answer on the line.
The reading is 68 mmHg
